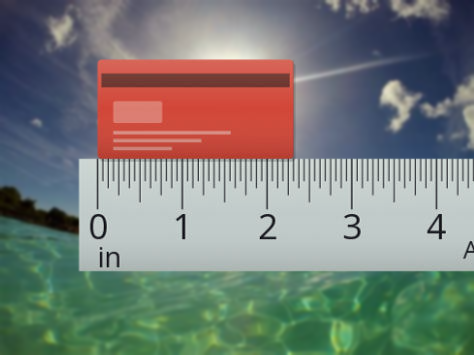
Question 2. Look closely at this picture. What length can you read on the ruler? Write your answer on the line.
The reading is 2.3125 in
